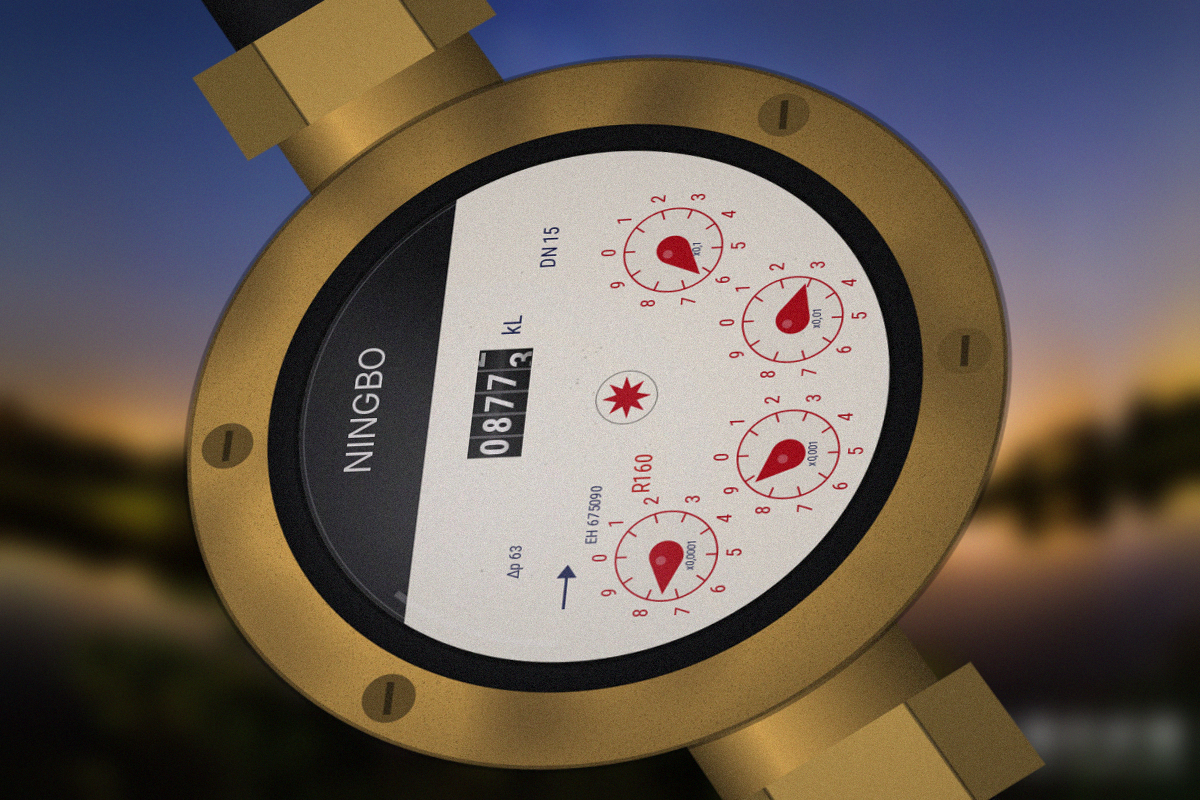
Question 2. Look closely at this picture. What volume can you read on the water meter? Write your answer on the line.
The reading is 8772.6287 kL
